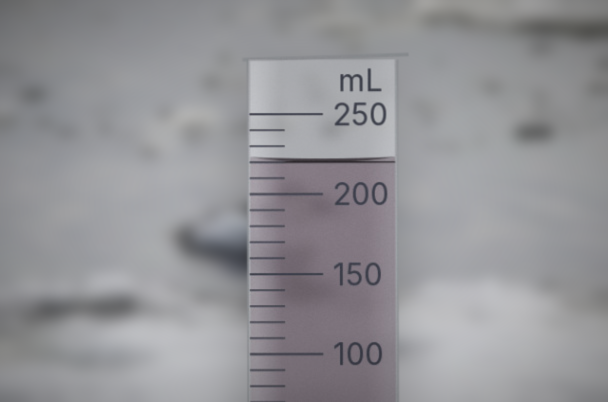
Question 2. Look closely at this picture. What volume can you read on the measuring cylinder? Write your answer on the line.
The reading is 220 mL
